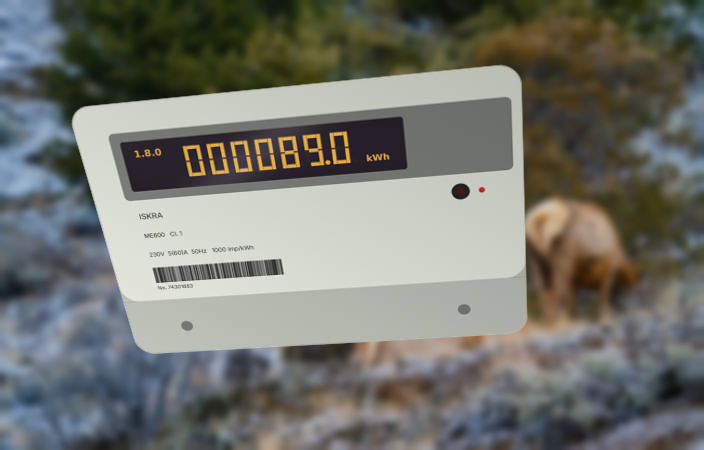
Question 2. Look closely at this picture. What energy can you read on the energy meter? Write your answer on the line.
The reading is 89.0 kWh
